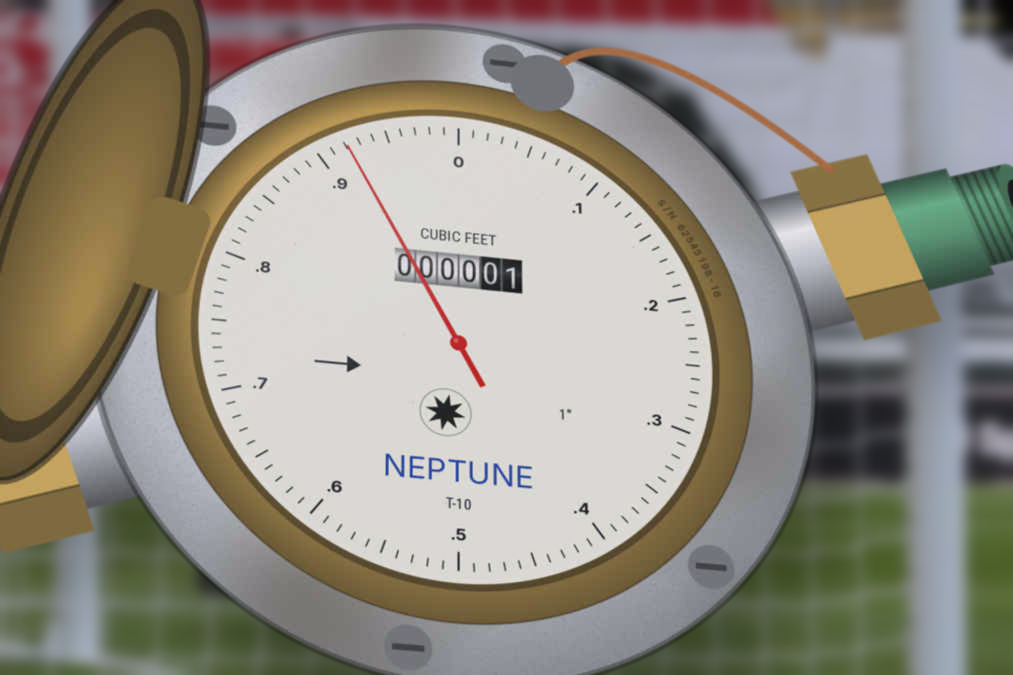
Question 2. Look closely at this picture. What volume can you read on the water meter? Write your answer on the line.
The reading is 0.92 ft³
